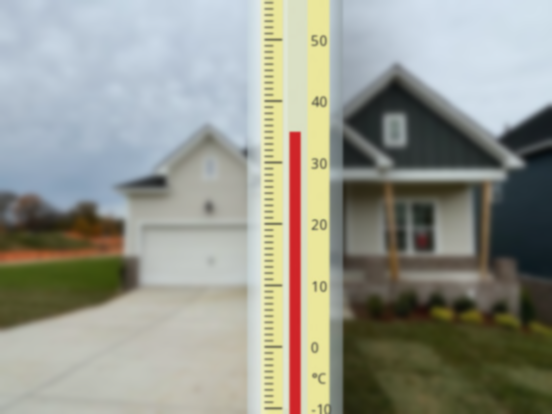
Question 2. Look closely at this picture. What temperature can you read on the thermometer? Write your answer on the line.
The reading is 35 °C
